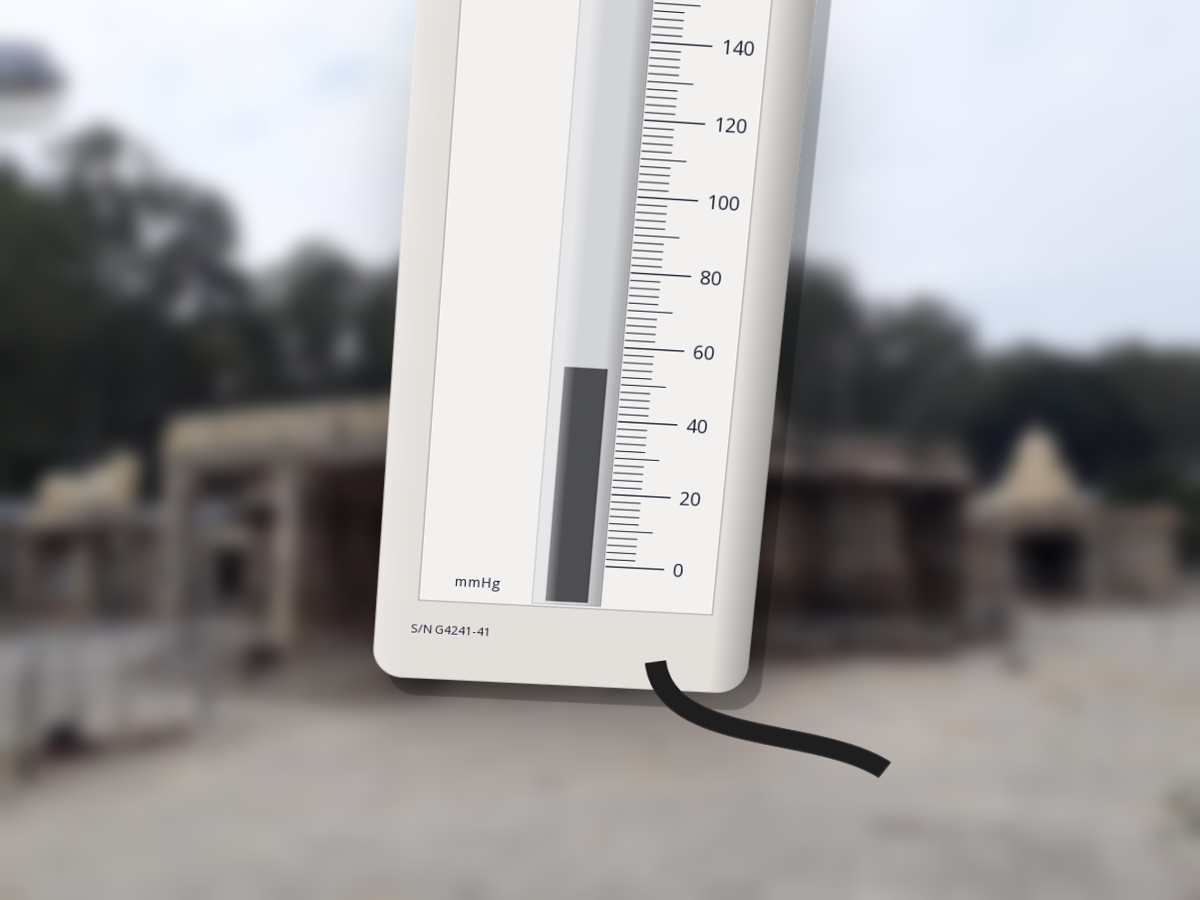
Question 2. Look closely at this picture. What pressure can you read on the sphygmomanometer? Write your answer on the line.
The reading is 54 mmHg
